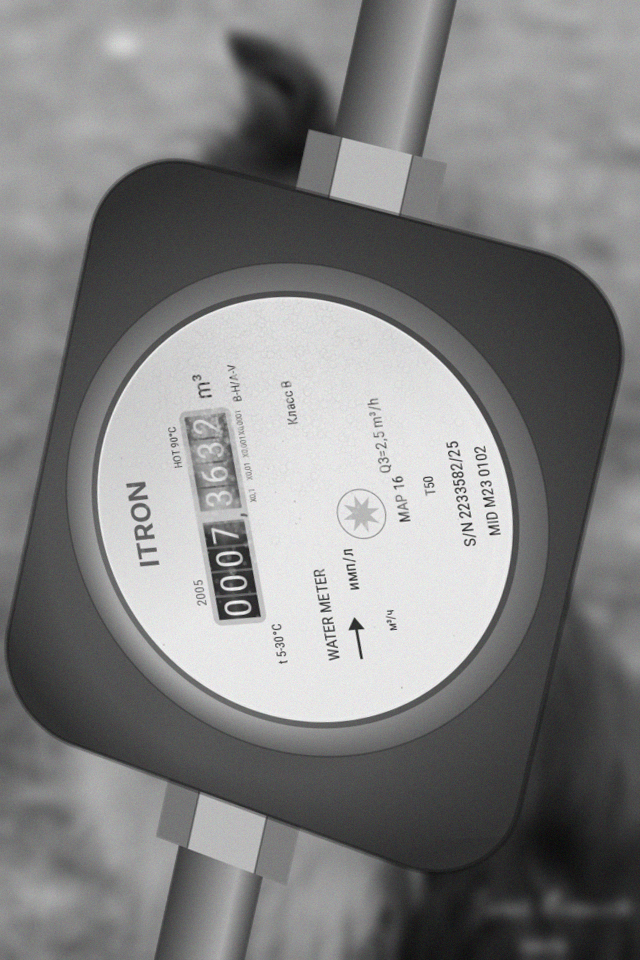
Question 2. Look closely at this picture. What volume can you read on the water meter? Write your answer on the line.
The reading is 7.3632 m³
